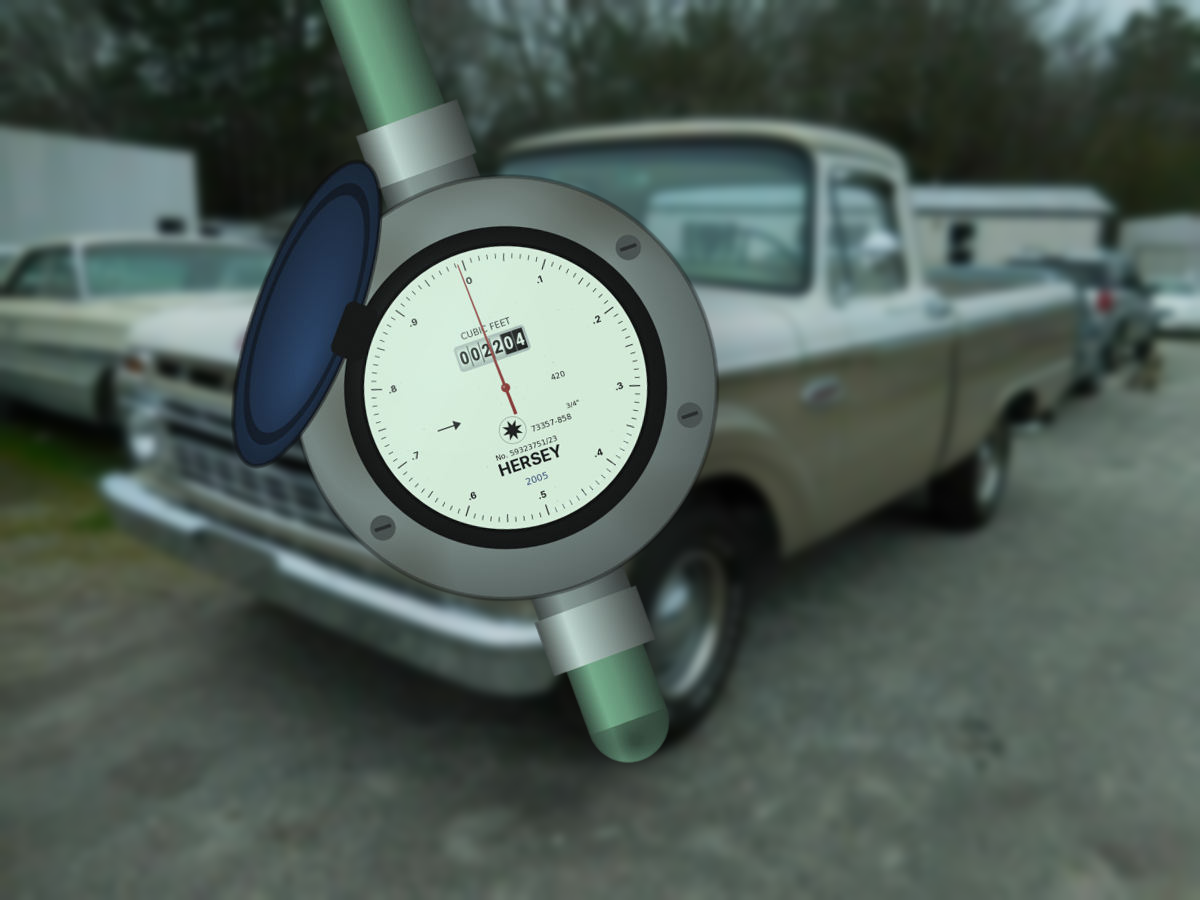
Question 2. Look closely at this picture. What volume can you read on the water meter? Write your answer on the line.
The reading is 2203.99 ft³
